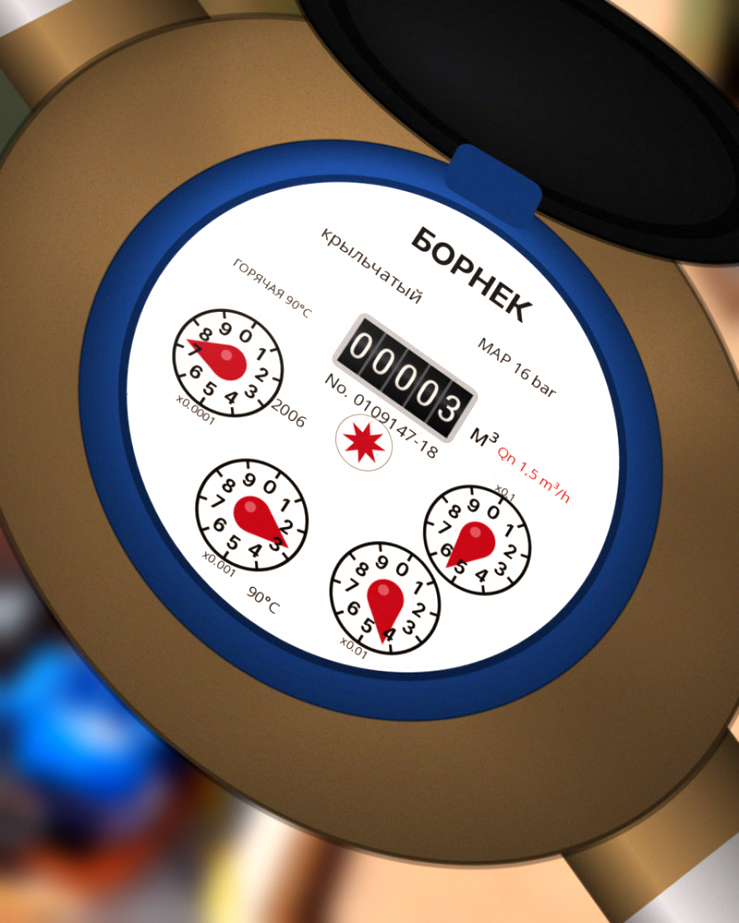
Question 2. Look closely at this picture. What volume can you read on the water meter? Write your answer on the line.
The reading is 3.5427 m³
